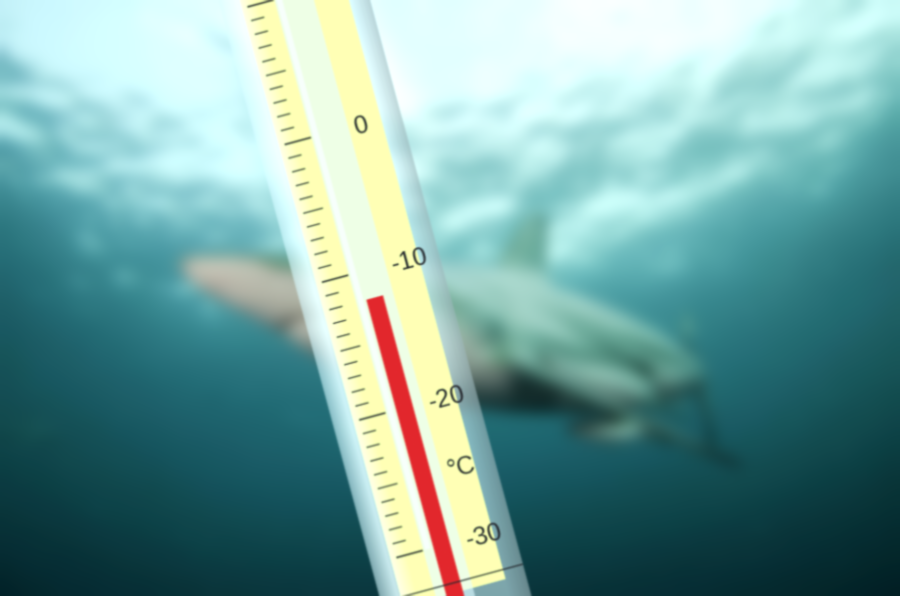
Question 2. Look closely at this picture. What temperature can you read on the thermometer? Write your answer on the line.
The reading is -12 °C
